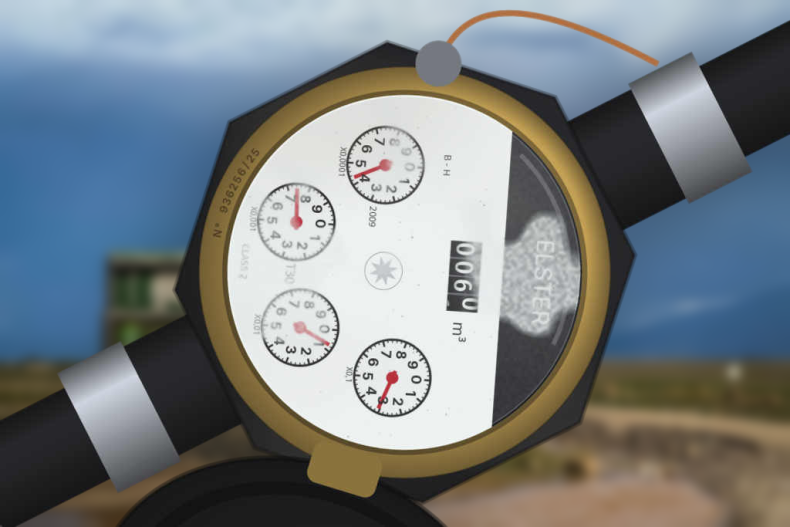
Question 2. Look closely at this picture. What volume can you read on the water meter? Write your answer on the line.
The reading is 60.3074 m³
